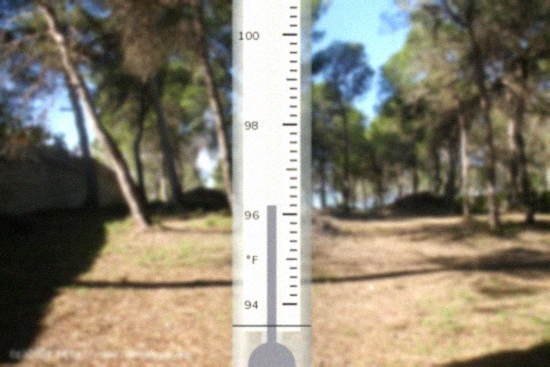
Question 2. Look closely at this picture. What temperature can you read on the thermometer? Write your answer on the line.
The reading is 96.2 °F
